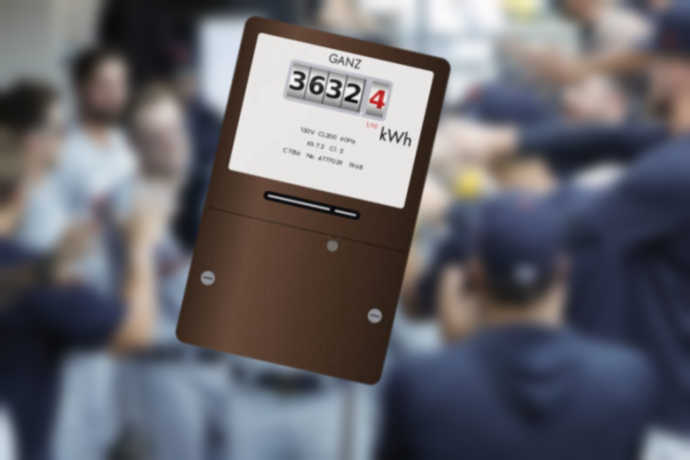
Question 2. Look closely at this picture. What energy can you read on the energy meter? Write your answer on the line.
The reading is 3632.4 kWh
